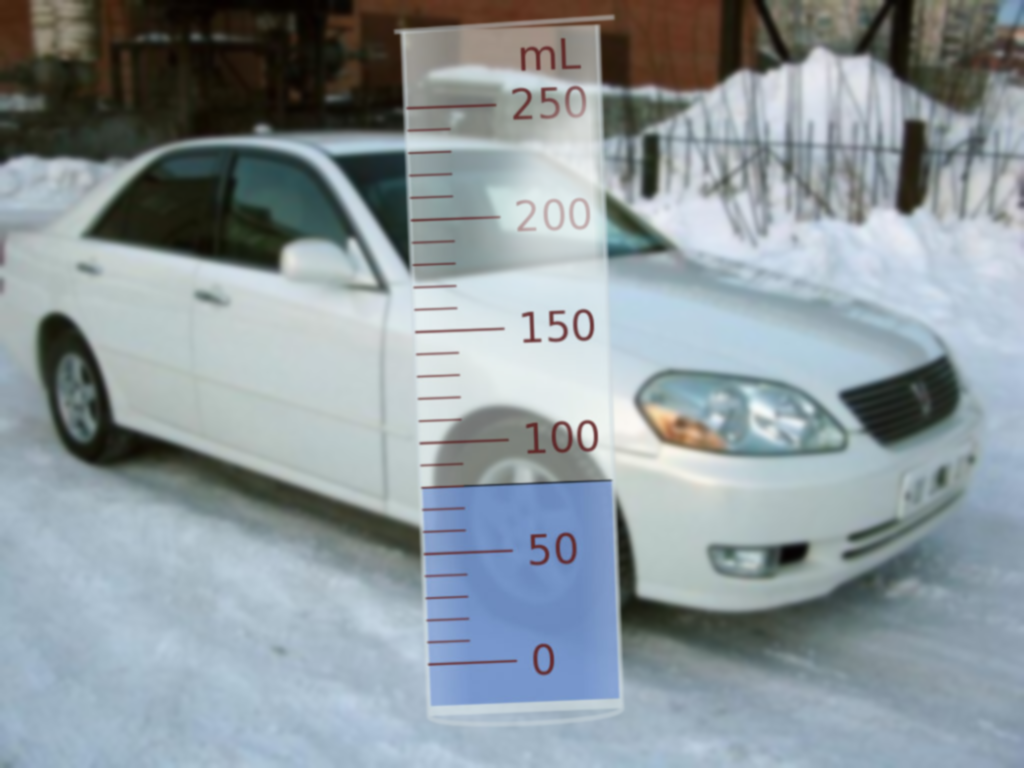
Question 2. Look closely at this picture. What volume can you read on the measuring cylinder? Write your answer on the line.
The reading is 80 mL
